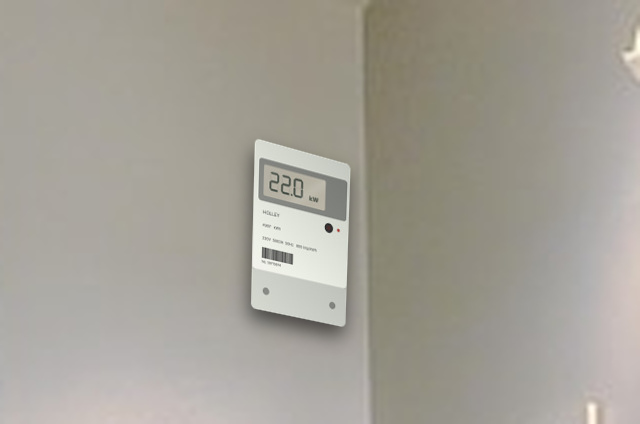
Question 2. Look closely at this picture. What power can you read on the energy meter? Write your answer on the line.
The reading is 22.0 kW
